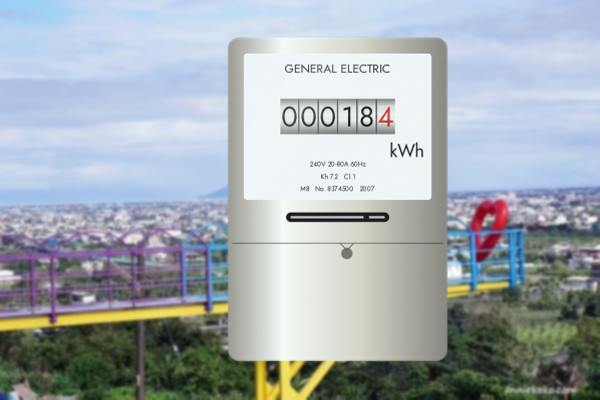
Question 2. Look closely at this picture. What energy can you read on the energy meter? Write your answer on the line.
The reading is 18.4 kWh
